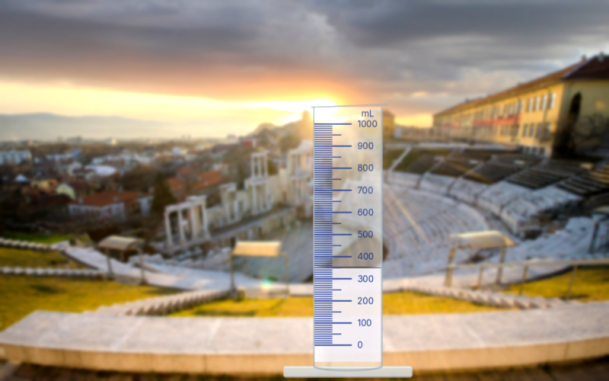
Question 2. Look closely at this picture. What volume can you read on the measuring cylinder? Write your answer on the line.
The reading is 350 mL
